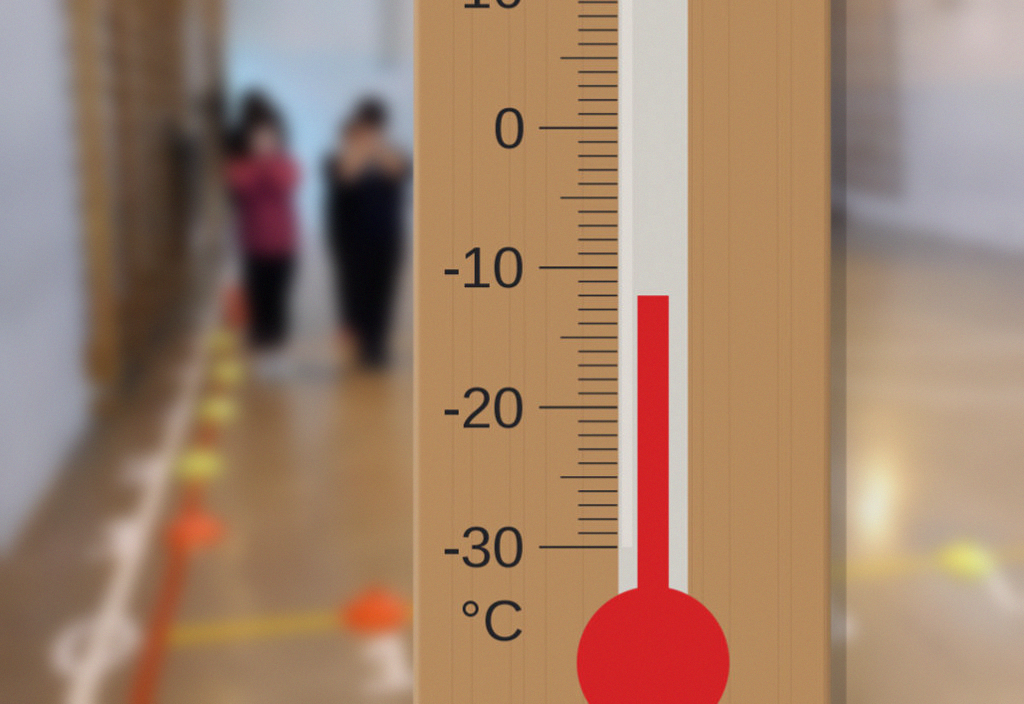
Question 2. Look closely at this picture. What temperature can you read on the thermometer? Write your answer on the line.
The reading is -12 °C
